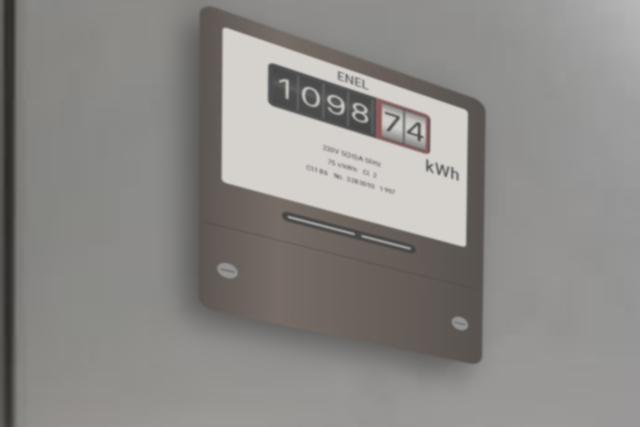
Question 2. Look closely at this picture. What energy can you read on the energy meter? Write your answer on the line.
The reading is 1098.74 kWh
